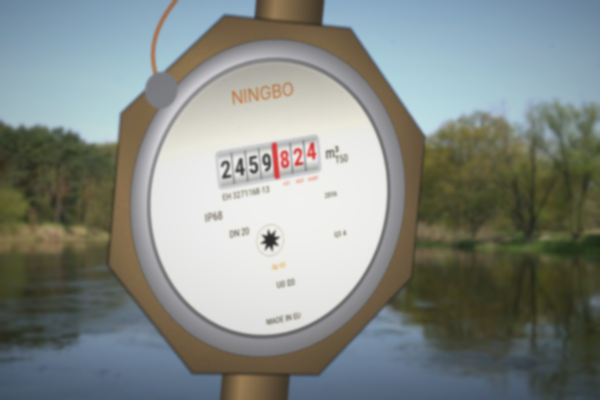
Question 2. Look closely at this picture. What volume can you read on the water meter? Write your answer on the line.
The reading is 2459.824 m³
